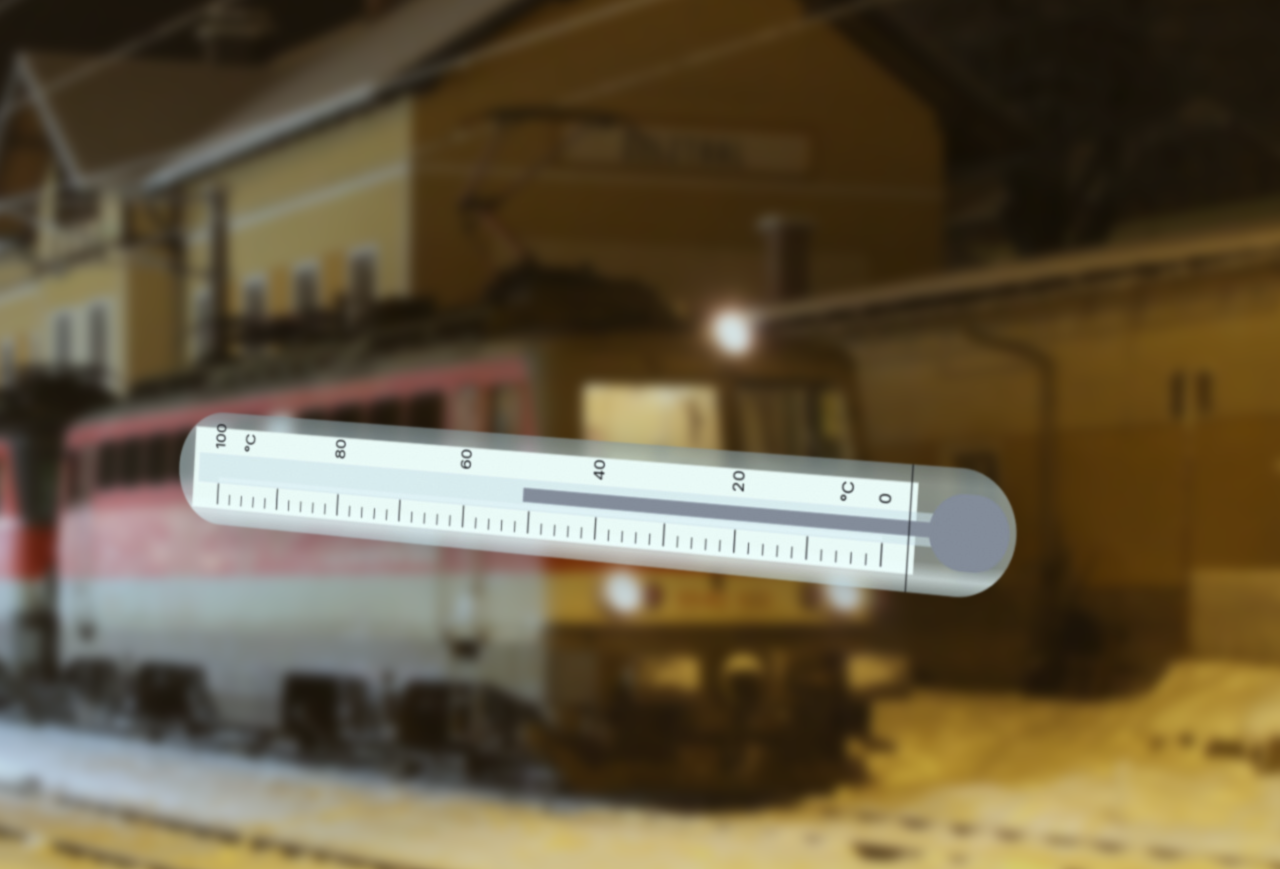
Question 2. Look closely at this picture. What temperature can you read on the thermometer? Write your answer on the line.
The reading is 51 °C
